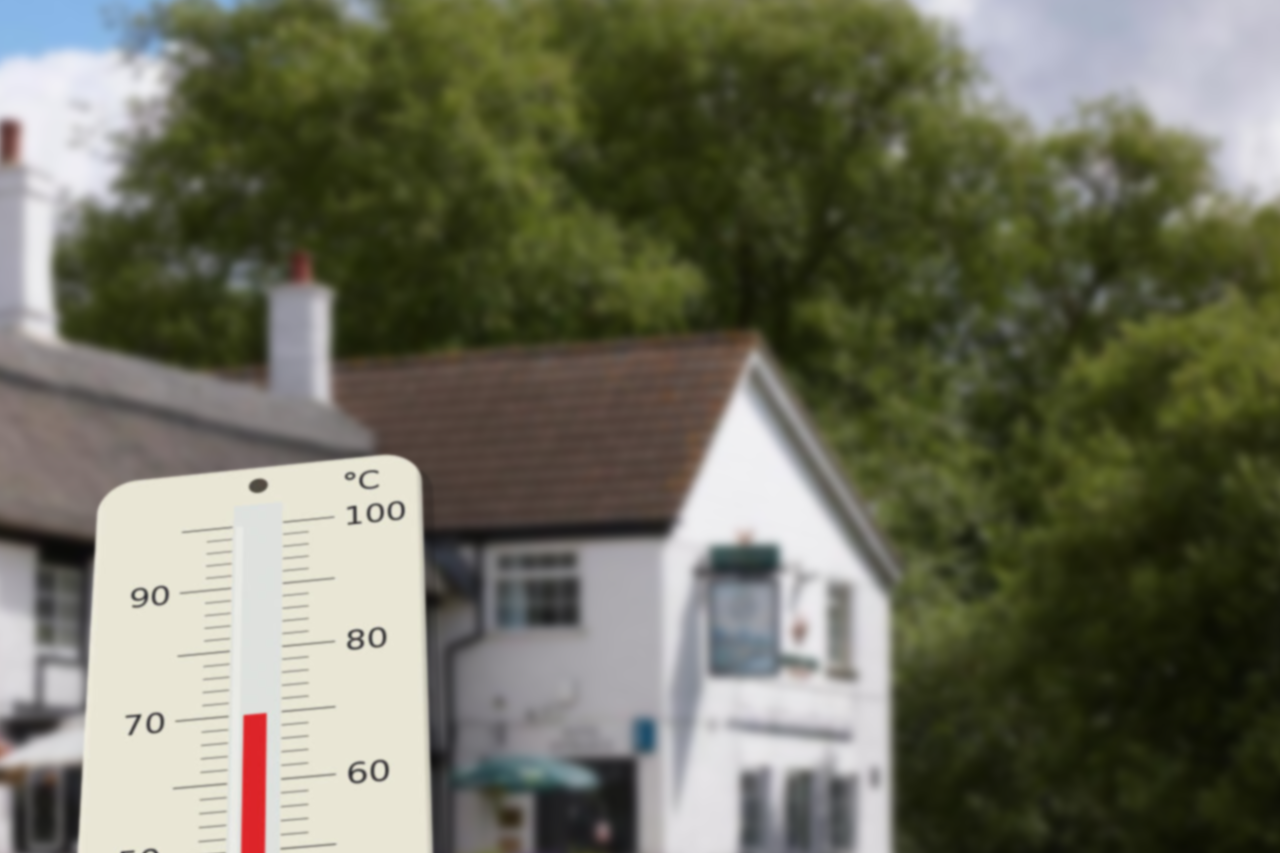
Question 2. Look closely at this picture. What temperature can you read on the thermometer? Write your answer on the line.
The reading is 70 °C
